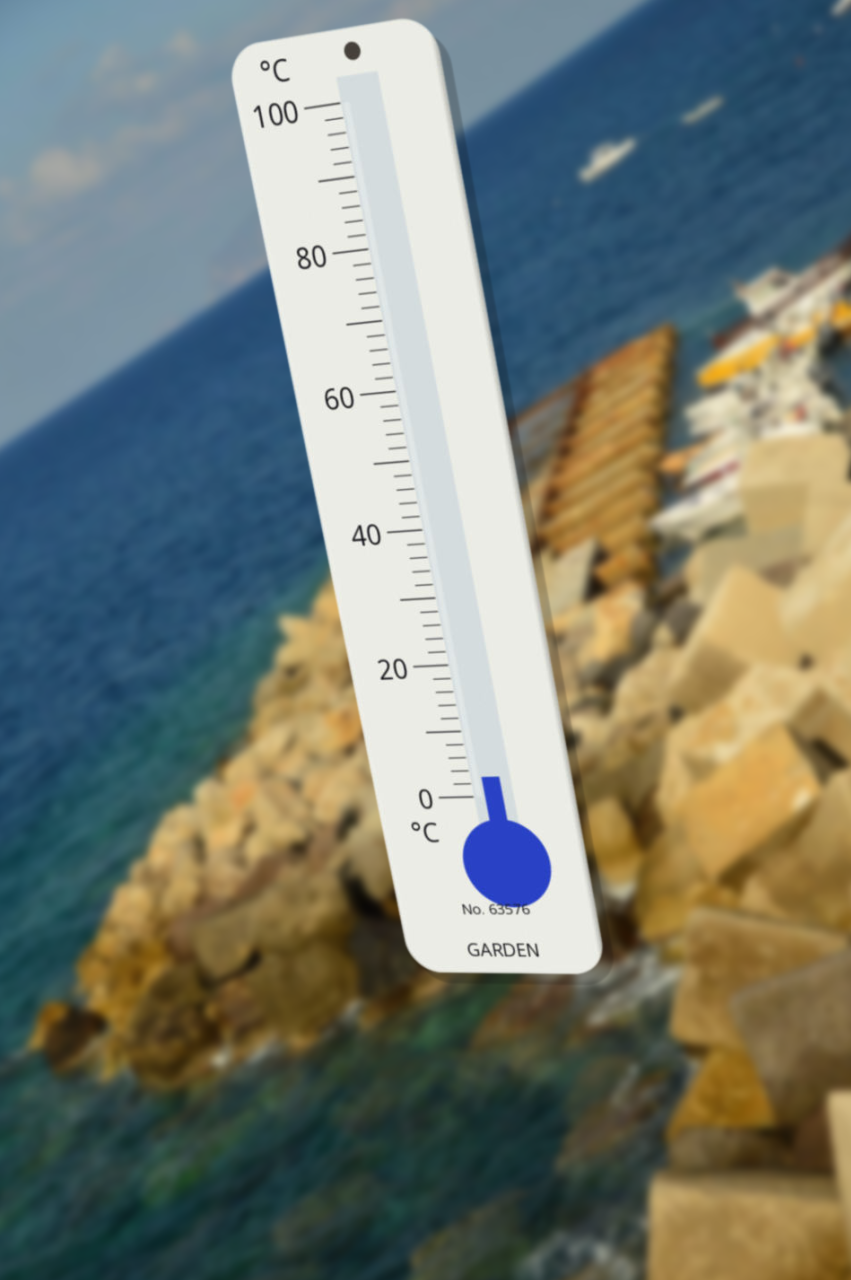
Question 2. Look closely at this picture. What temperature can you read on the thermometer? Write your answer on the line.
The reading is 3 °C
